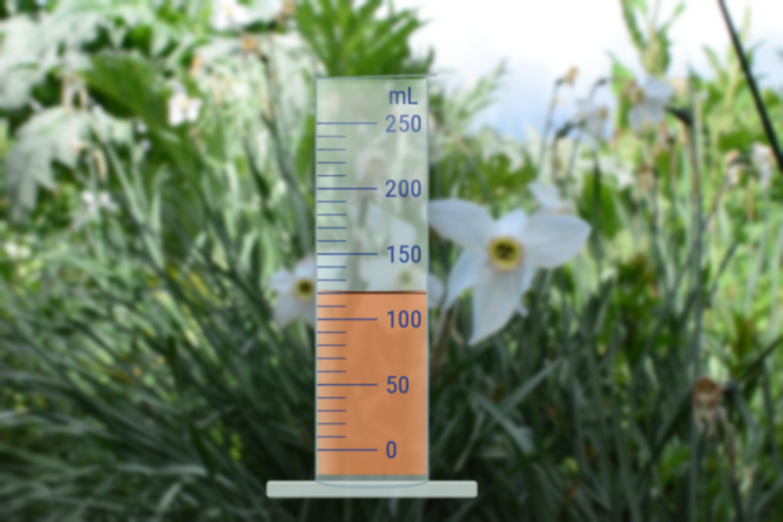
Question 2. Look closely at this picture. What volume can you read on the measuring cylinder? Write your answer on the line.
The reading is 120 mL
